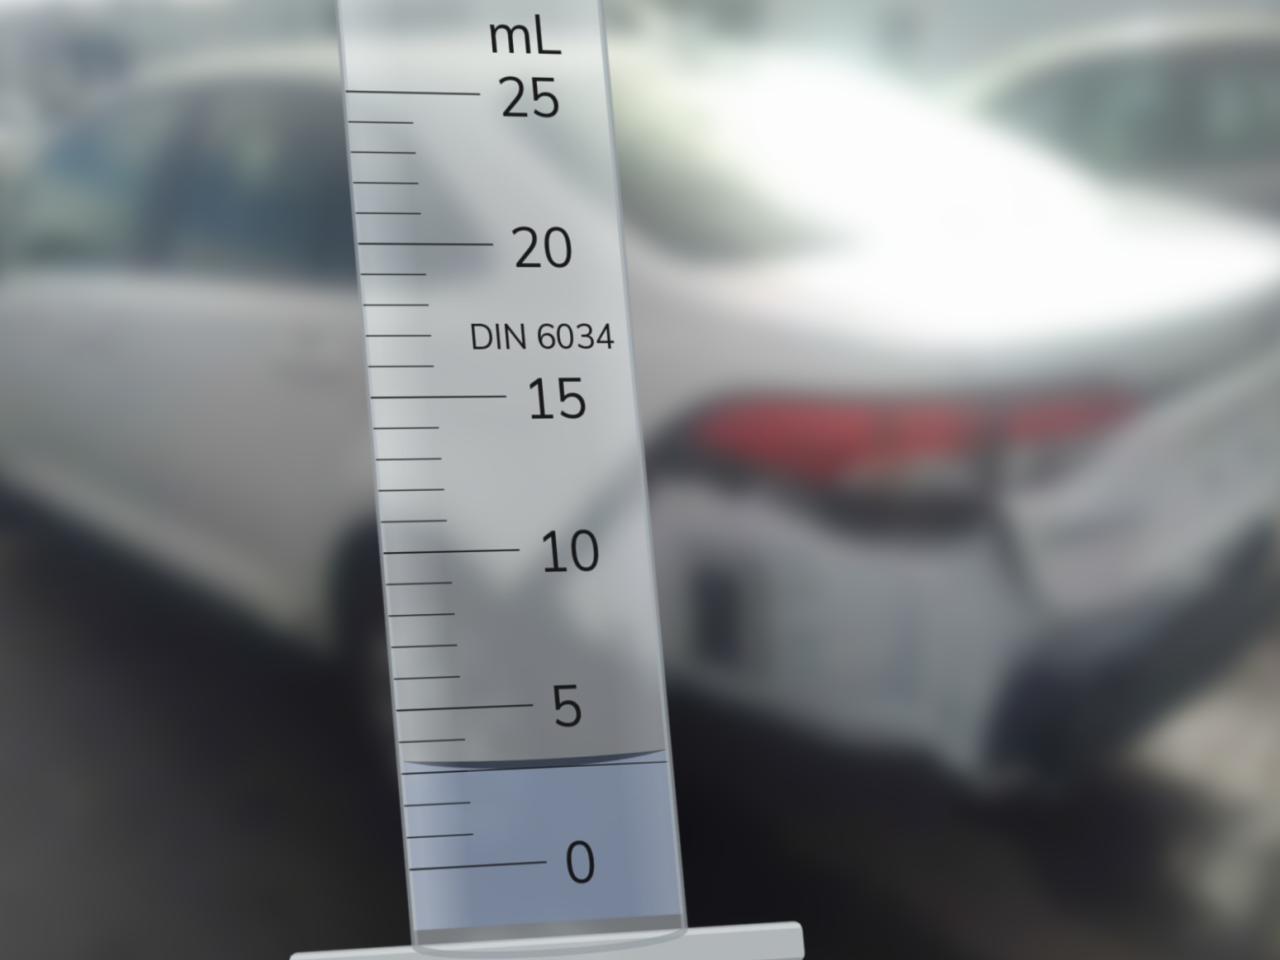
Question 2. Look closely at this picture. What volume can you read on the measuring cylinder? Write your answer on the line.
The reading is 3 mL
